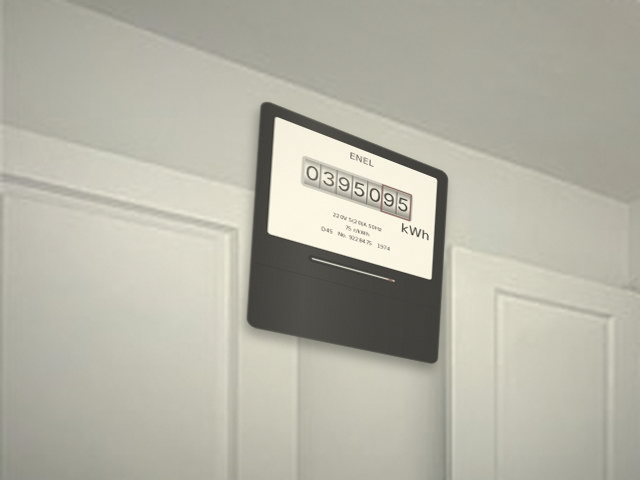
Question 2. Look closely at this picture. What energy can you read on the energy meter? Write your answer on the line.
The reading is 3950.95 kWh
